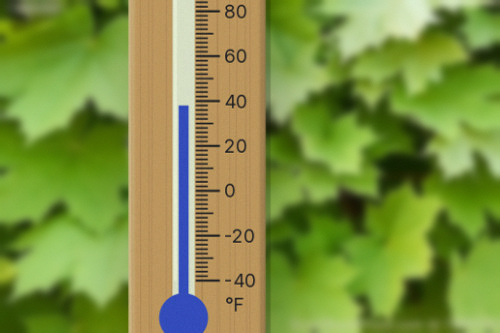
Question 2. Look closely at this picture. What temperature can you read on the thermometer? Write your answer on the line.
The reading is 38 °F
